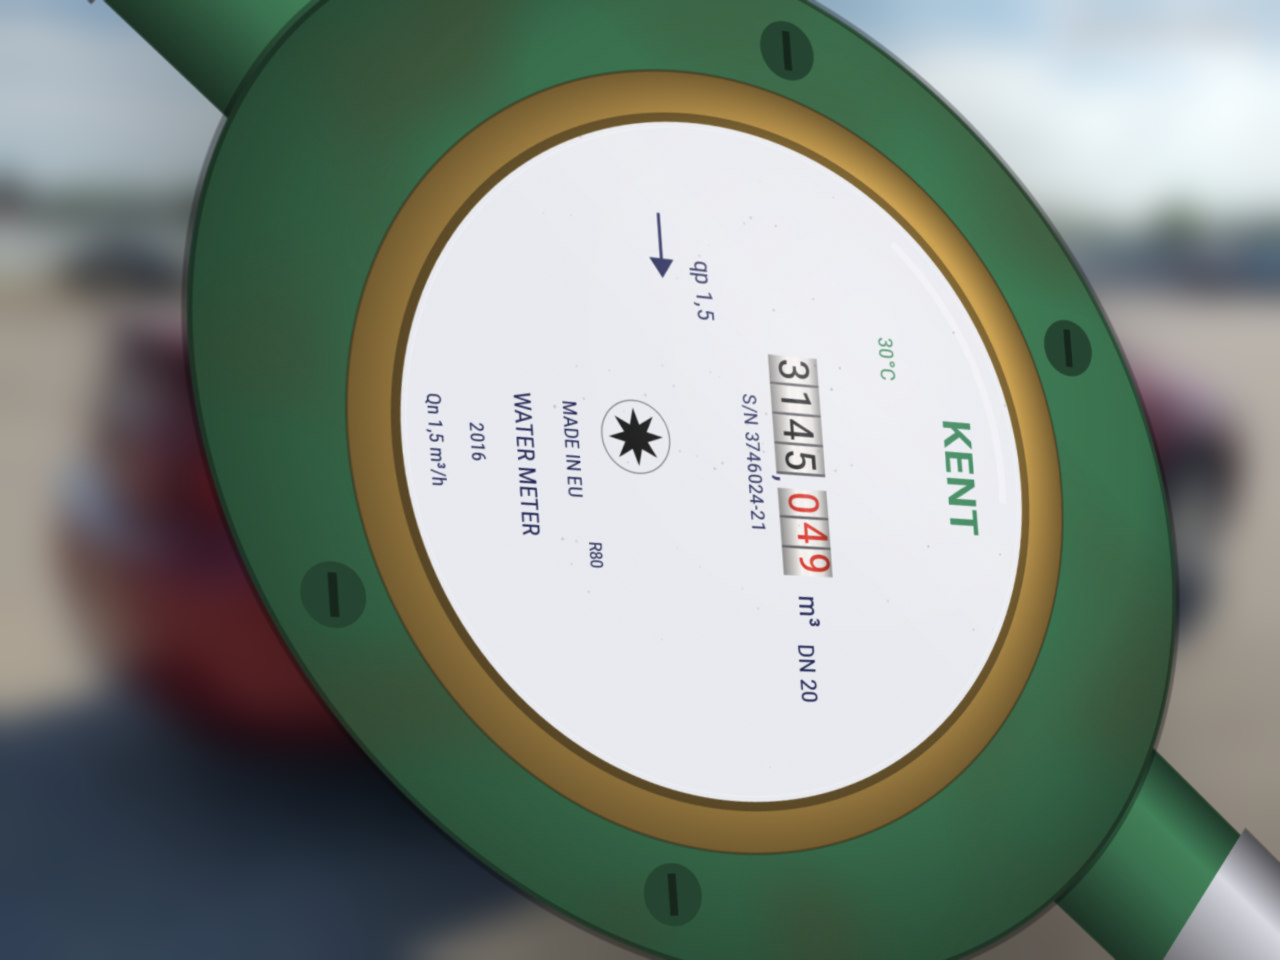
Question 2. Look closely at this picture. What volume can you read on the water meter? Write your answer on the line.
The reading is 3145.049 m³
